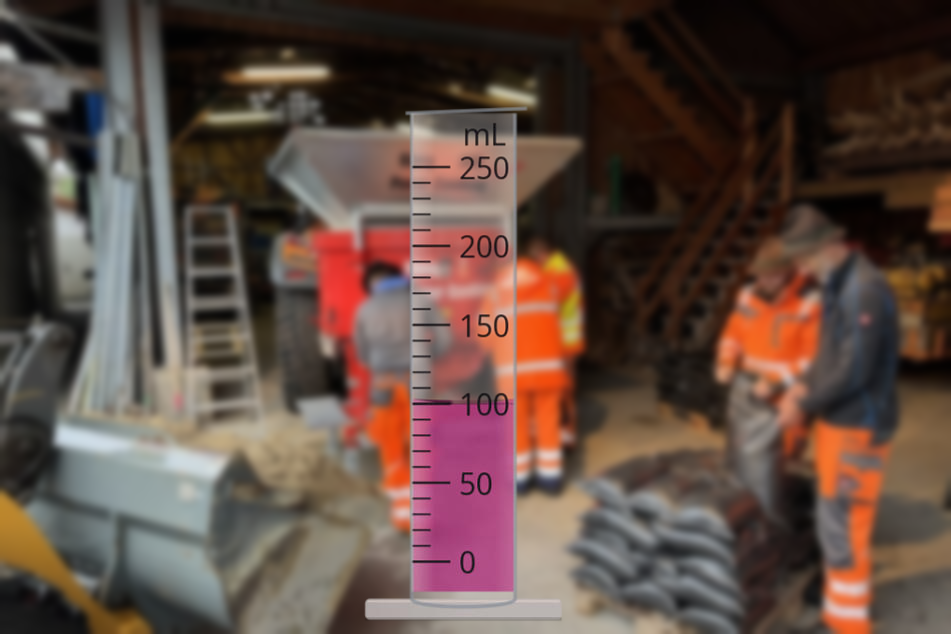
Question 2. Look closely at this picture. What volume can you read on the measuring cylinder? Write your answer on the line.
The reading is 100 mL
